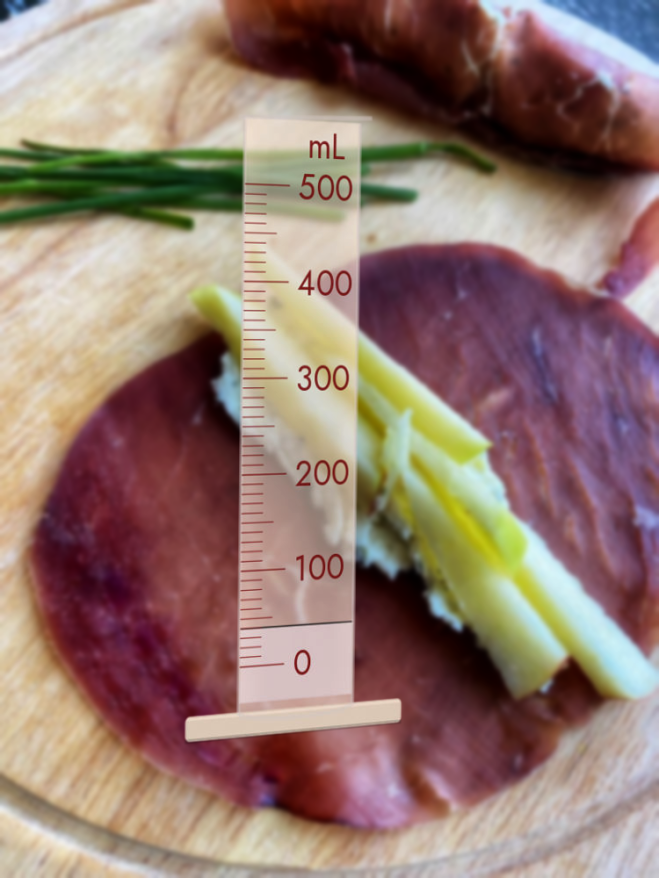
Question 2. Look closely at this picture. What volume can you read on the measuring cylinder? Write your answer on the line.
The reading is 40 mL
